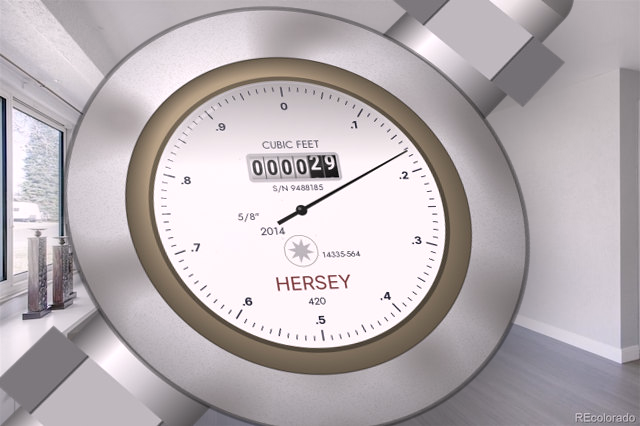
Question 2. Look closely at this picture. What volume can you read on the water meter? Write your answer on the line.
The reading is 29.17 ft³
